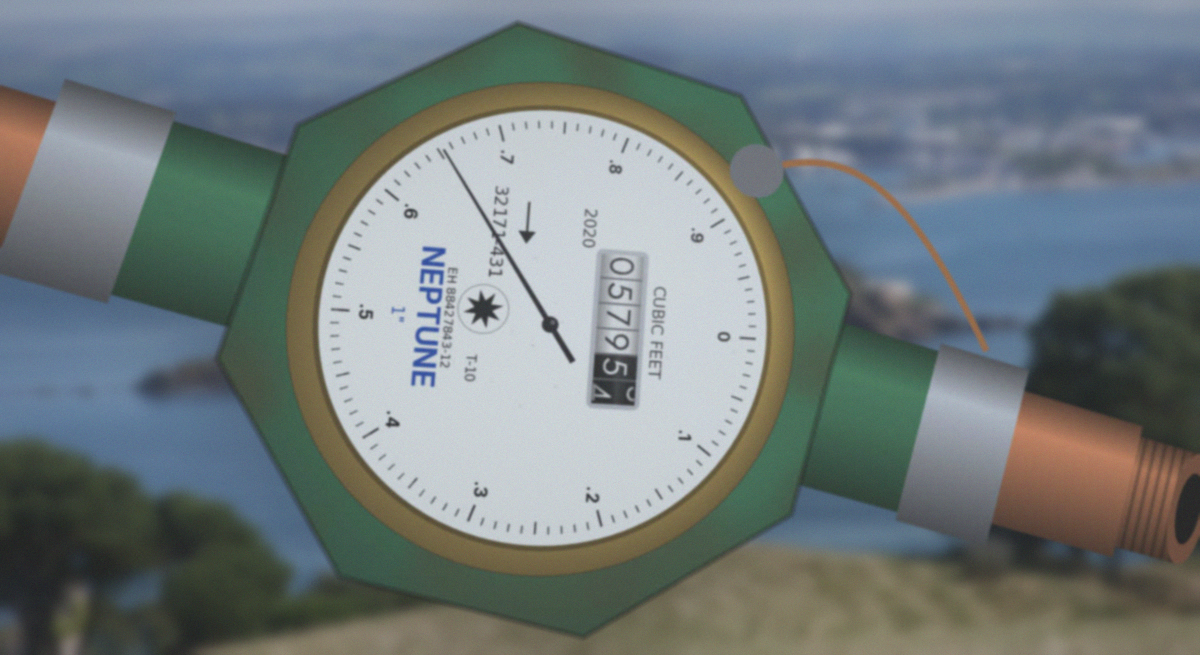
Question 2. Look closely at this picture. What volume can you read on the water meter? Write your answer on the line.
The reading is 57953.65 ft³
